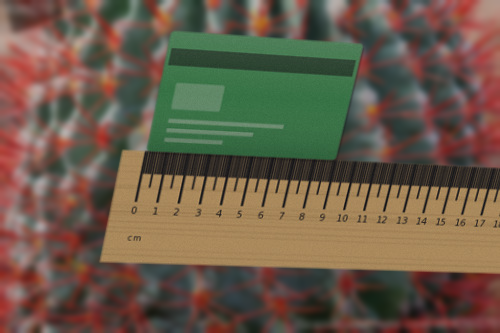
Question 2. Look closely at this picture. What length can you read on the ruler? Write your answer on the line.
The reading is 9 cm
